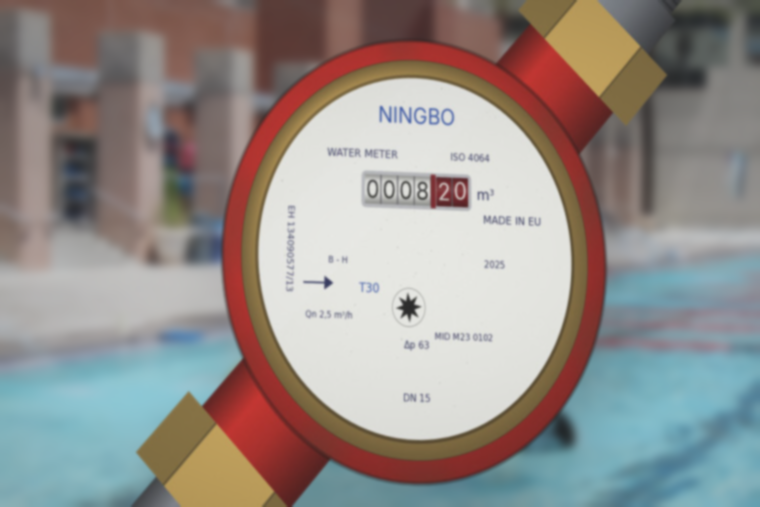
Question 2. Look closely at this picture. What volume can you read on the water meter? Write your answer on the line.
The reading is 8.20 m³
